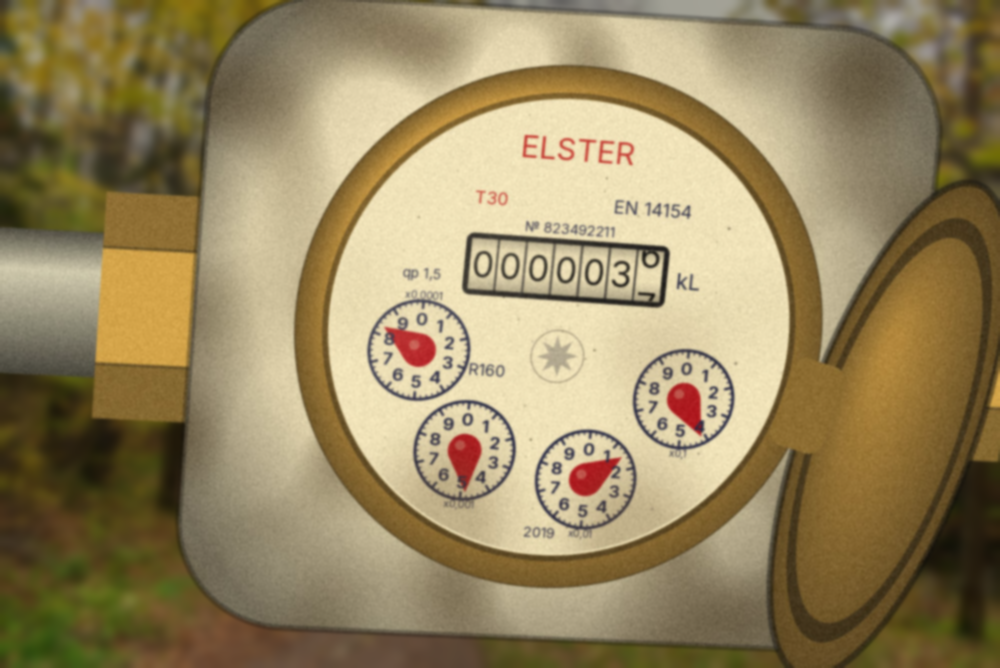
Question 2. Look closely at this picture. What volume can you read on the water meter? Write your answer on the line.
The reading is 36.4148 kL
